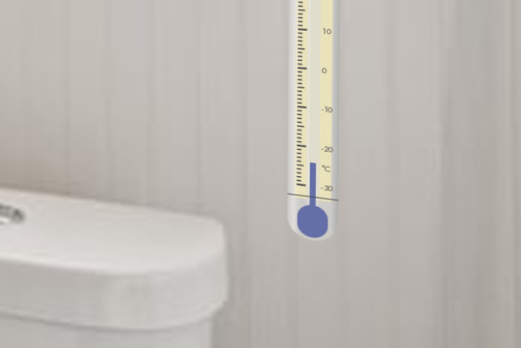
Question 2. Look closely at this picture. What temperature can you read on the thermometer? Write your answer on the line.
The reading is -24 °C
